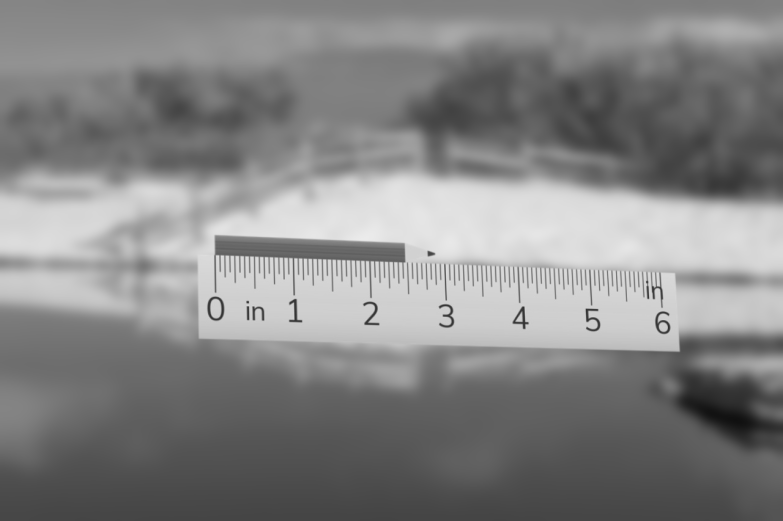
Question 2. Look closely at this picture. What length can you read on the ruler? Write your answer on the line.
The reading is 2.875 in
